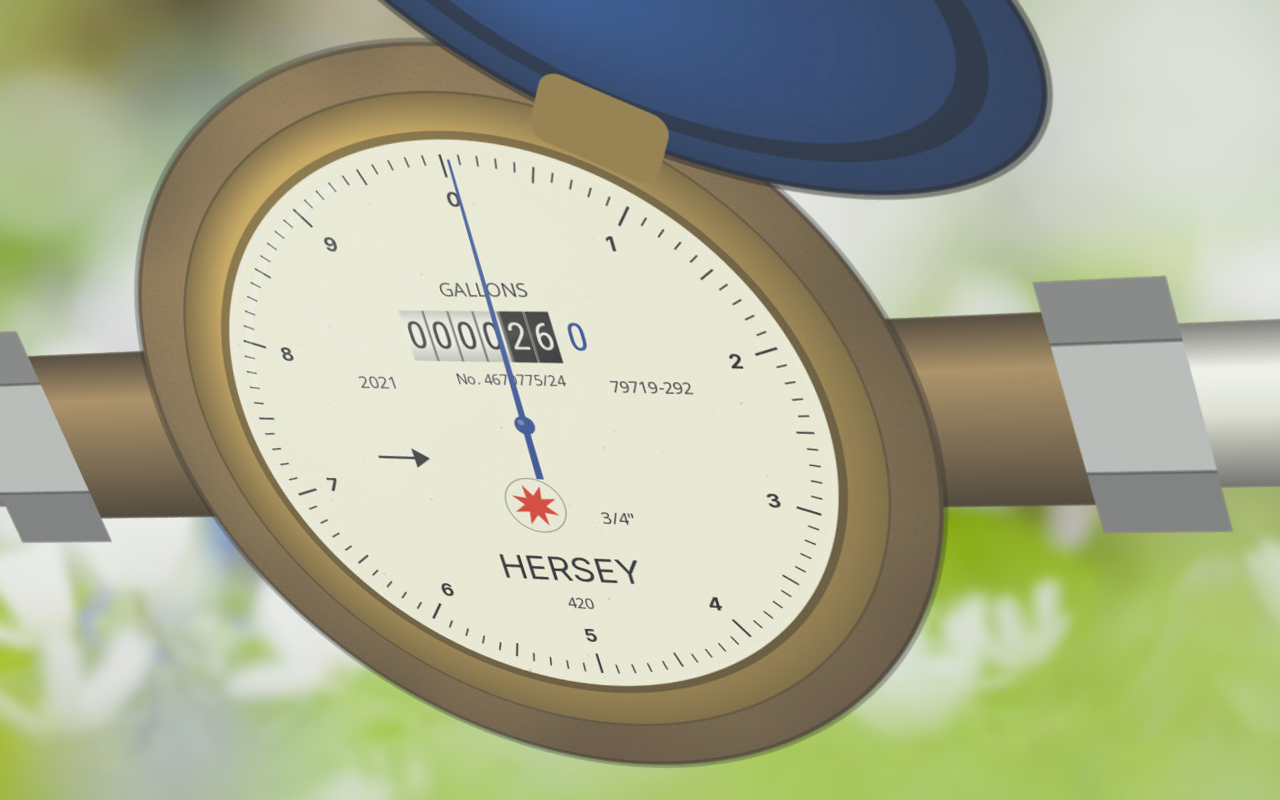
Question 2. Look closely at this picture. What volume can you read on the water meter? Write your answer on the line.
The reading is 260.0 gal
